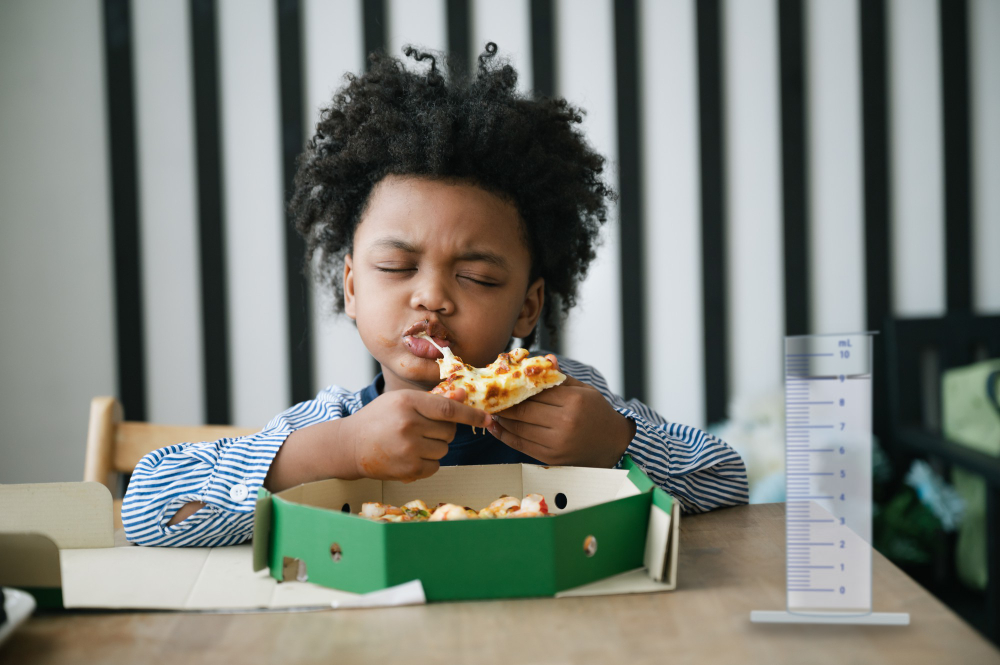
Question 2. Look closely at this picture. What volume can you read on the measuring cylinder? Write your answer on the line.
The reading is 9 mL
